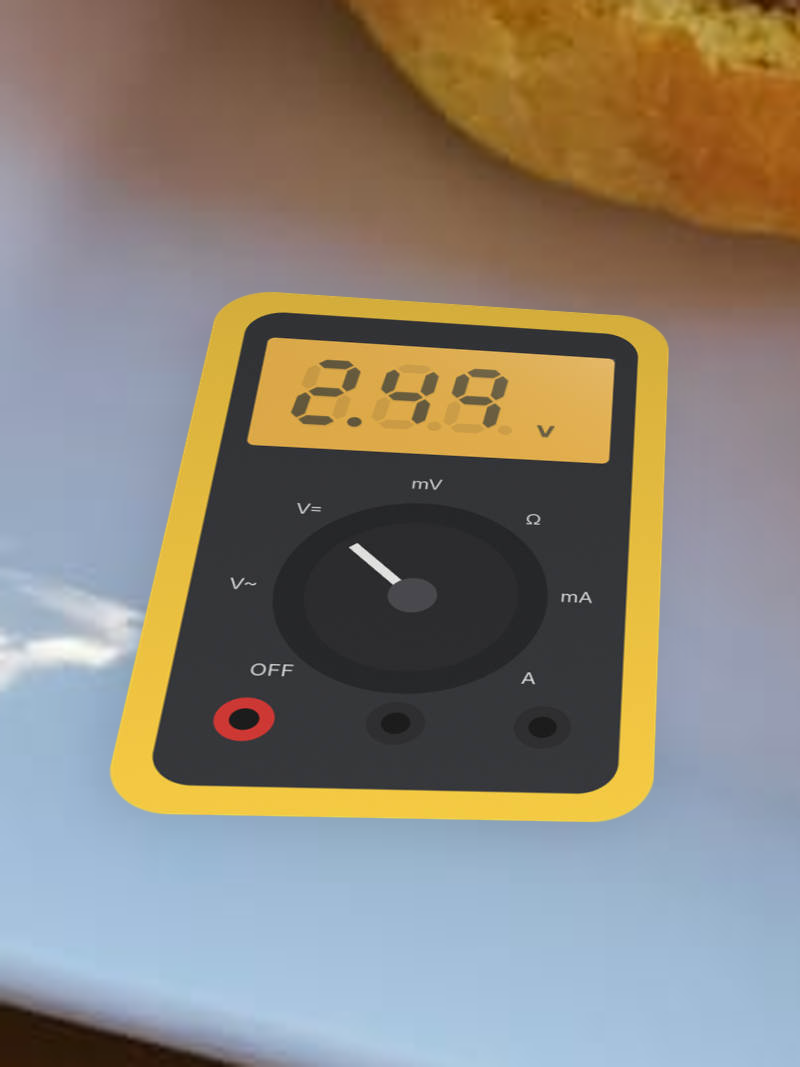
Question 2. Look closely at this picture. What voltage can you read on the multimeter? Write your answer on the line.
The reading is 2.49 V
